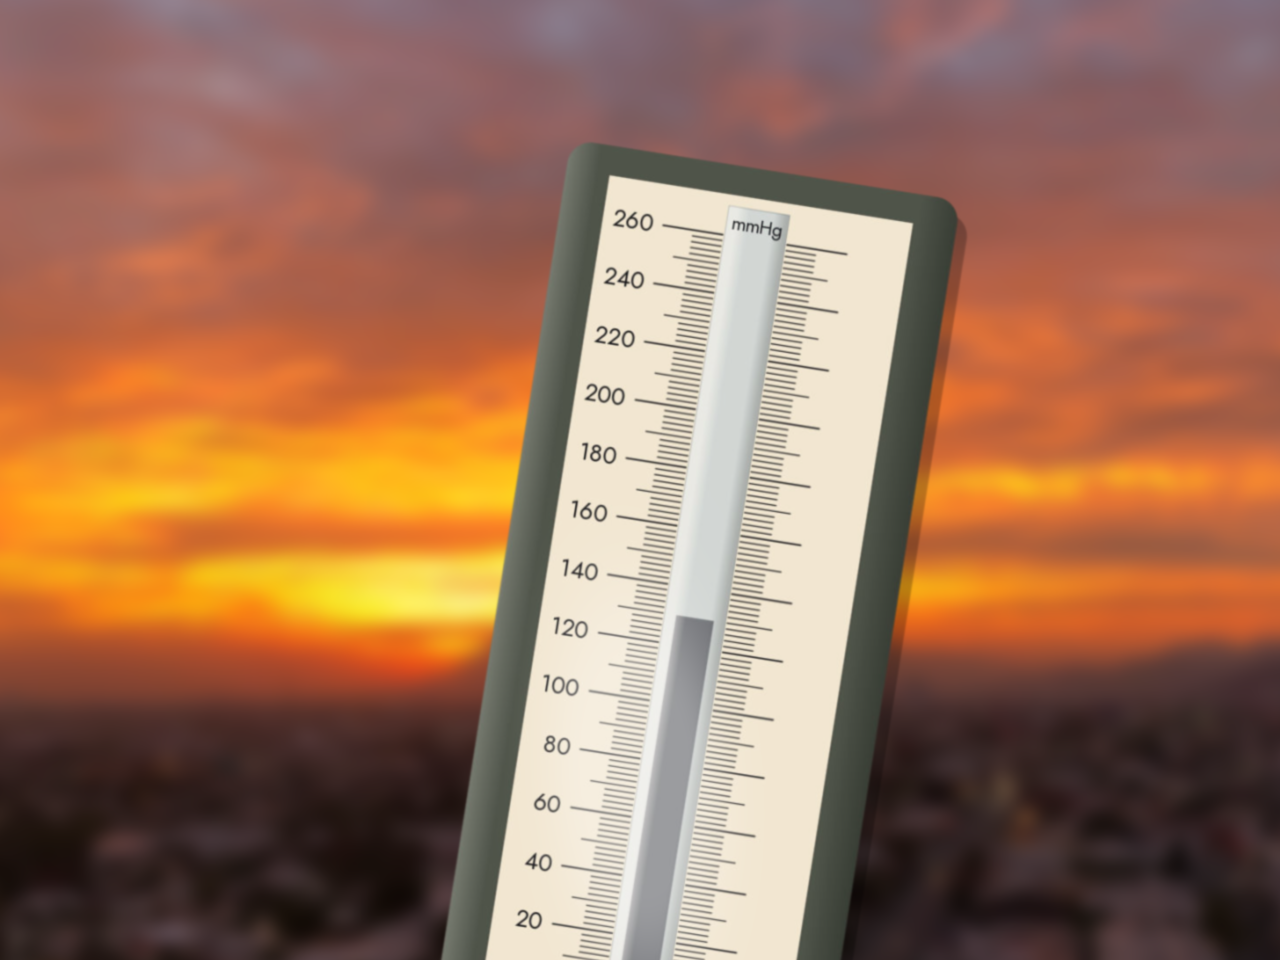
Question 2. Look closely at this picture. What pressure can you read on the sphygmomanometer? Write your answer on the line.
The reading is 130 mmHg
